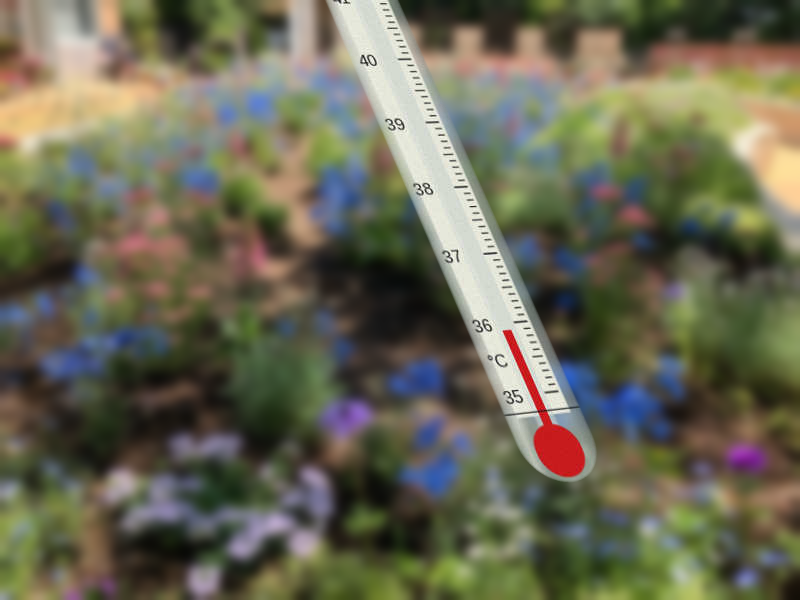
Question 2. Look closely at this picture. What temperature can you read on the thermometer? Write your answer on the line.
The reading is 35.9 °C
